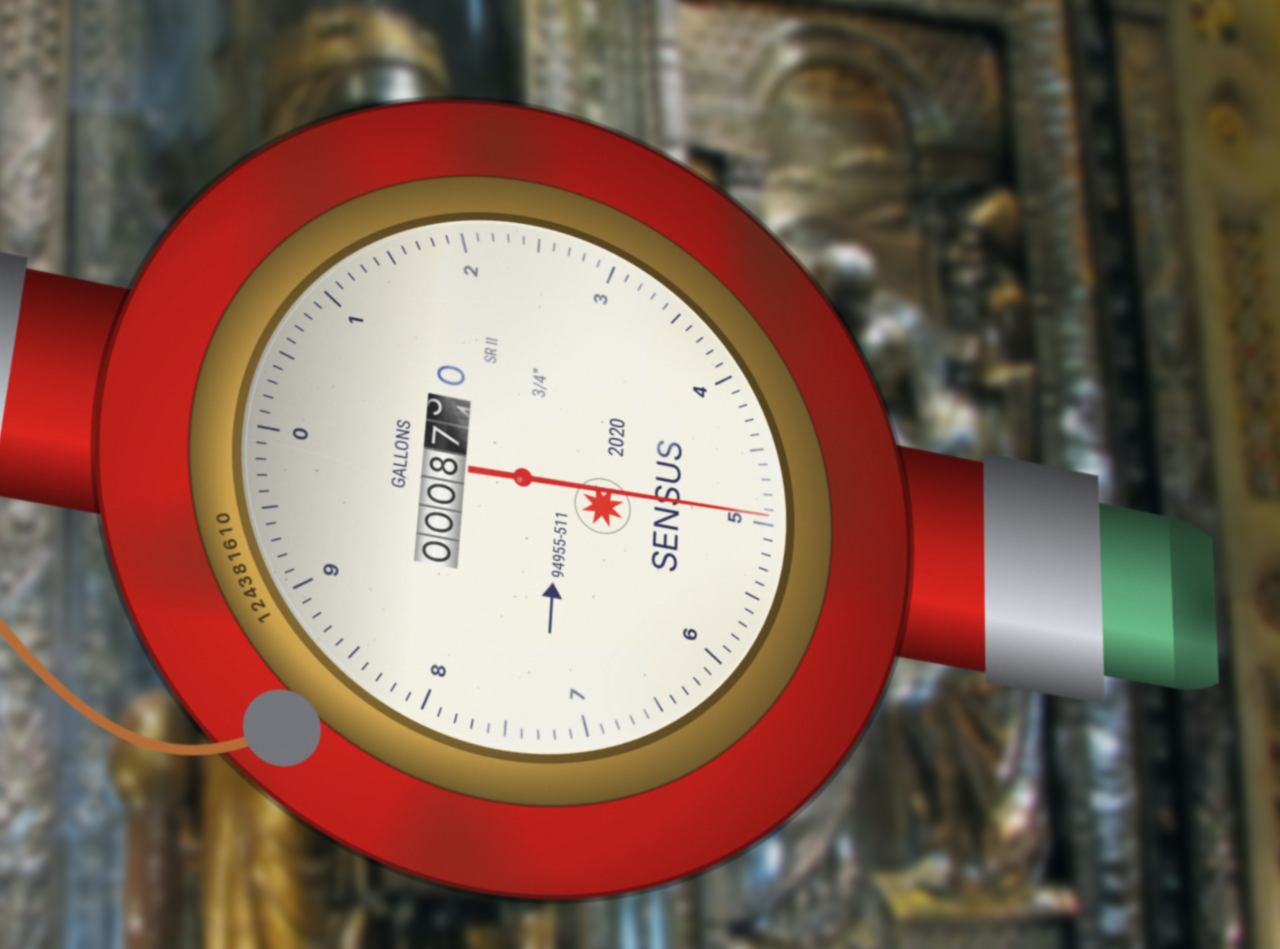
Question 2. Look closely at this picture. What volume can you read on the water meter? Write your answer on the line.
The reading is 8734.9 gal
